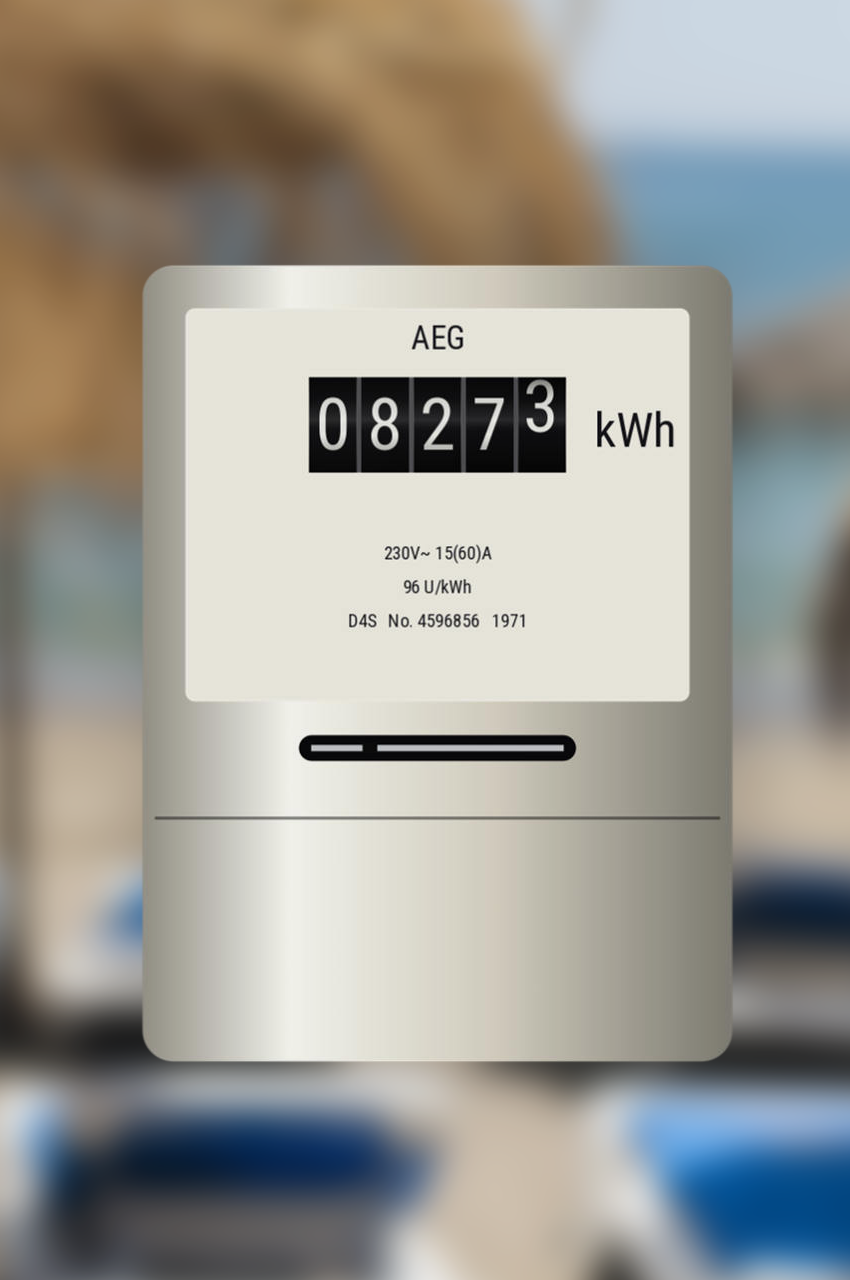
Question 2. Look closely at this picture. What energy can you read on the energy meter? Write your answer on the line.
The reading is 8273 kWh
